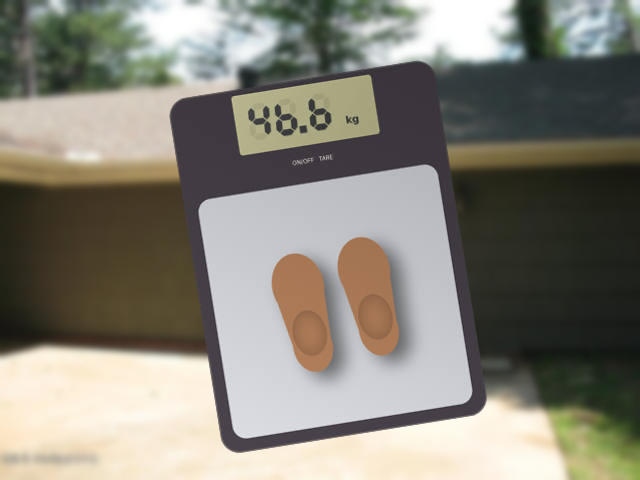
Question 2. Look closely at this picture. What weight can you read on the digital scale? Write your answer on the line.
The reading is 46.6 kg
